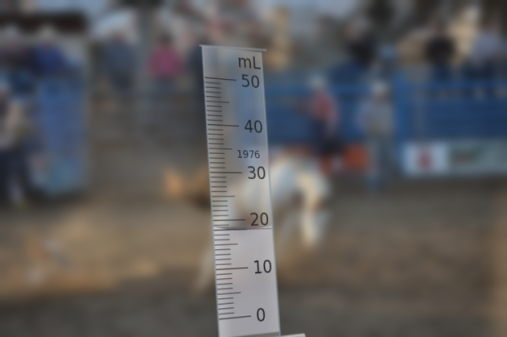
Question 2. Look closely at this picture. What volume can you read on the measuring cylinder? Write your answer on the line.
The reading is 18 mL
